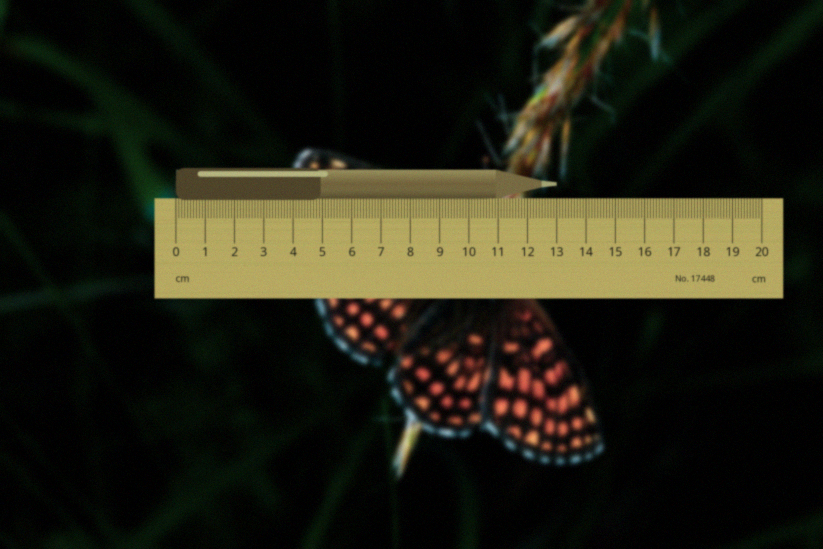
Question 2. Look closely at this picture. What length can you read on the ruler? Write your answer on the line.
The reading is 13 cm
